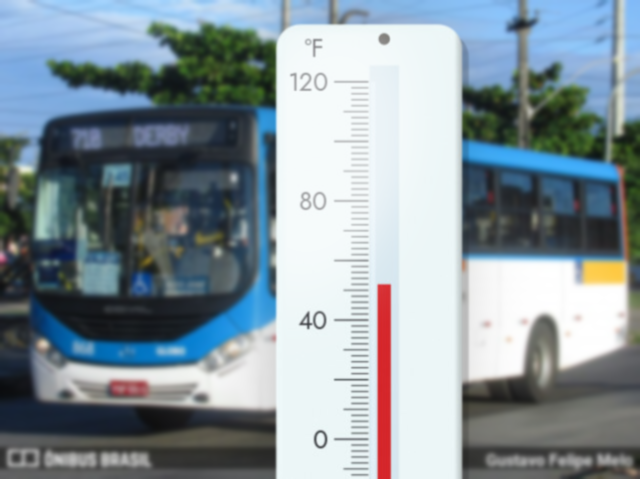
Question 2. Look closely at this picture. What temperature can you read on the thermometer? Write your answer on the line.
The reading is 52 °F
